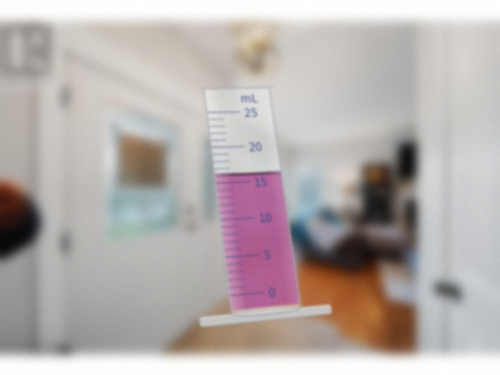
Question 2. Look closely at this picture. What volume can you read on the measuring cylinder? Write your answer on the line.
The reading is 16 mL
